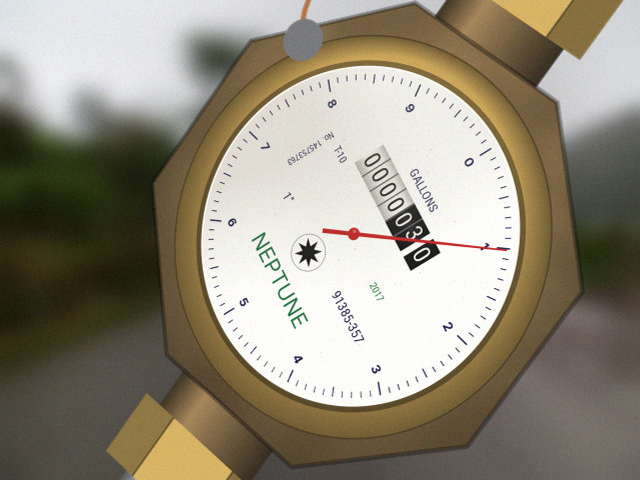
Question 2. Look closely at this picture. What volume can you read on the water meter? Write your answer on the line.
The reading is 31.0 gal
